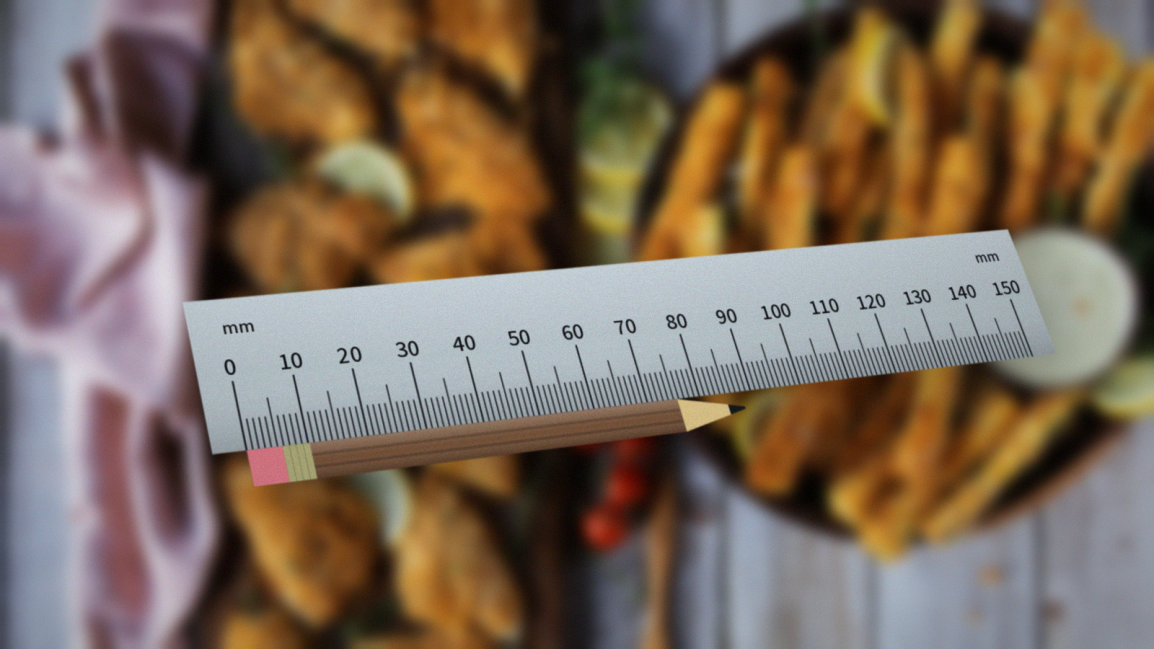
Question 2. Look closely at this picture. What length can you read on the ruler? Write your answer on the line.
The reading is 88 mm
